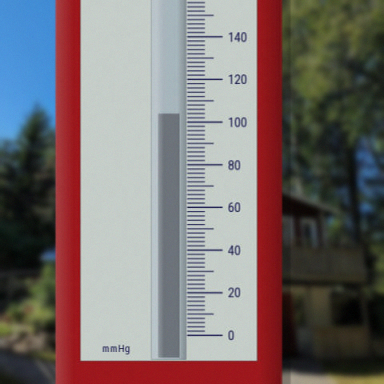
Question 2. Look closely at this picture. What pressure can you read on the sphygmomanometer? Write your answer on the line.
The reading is 104 mmHg
